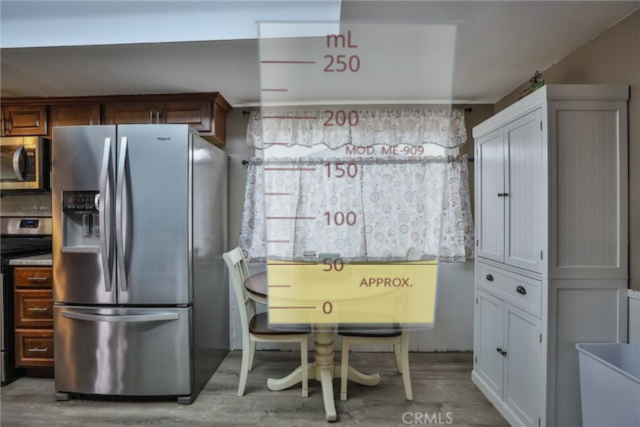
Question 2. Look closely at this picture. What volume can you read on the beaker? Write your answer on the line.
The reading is 50 mL
